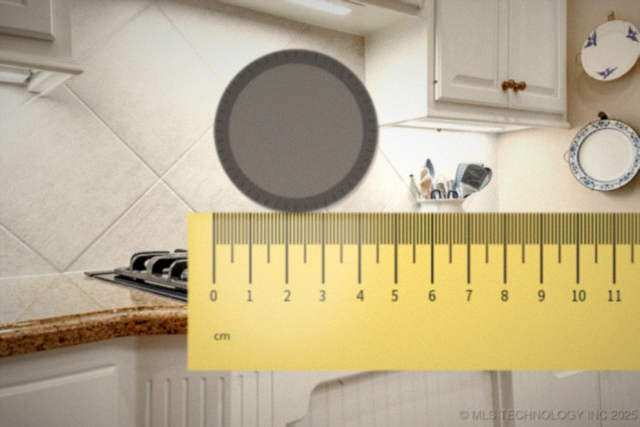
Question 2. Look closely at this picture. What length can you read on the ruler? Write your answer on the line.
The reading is 4.5 cm
